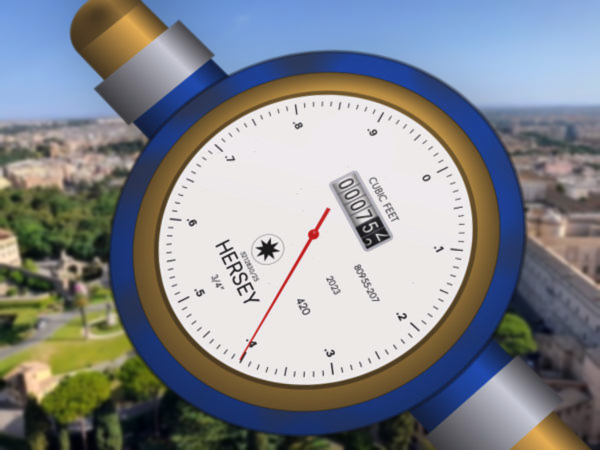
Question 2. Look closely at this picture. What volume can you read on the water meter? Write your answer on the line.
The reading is 752.40 ft³
